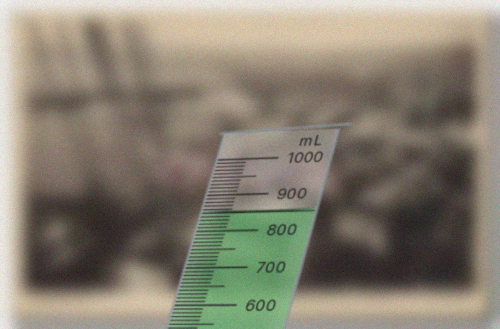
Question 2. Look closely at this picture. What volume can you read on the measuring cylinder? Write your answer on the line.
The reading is 850 mL
